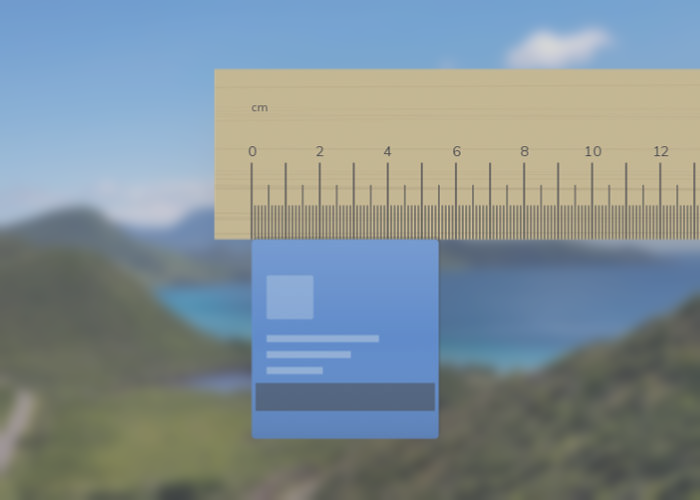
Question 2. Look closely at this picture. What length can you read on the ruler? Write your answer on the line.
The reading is 5.5 cm
